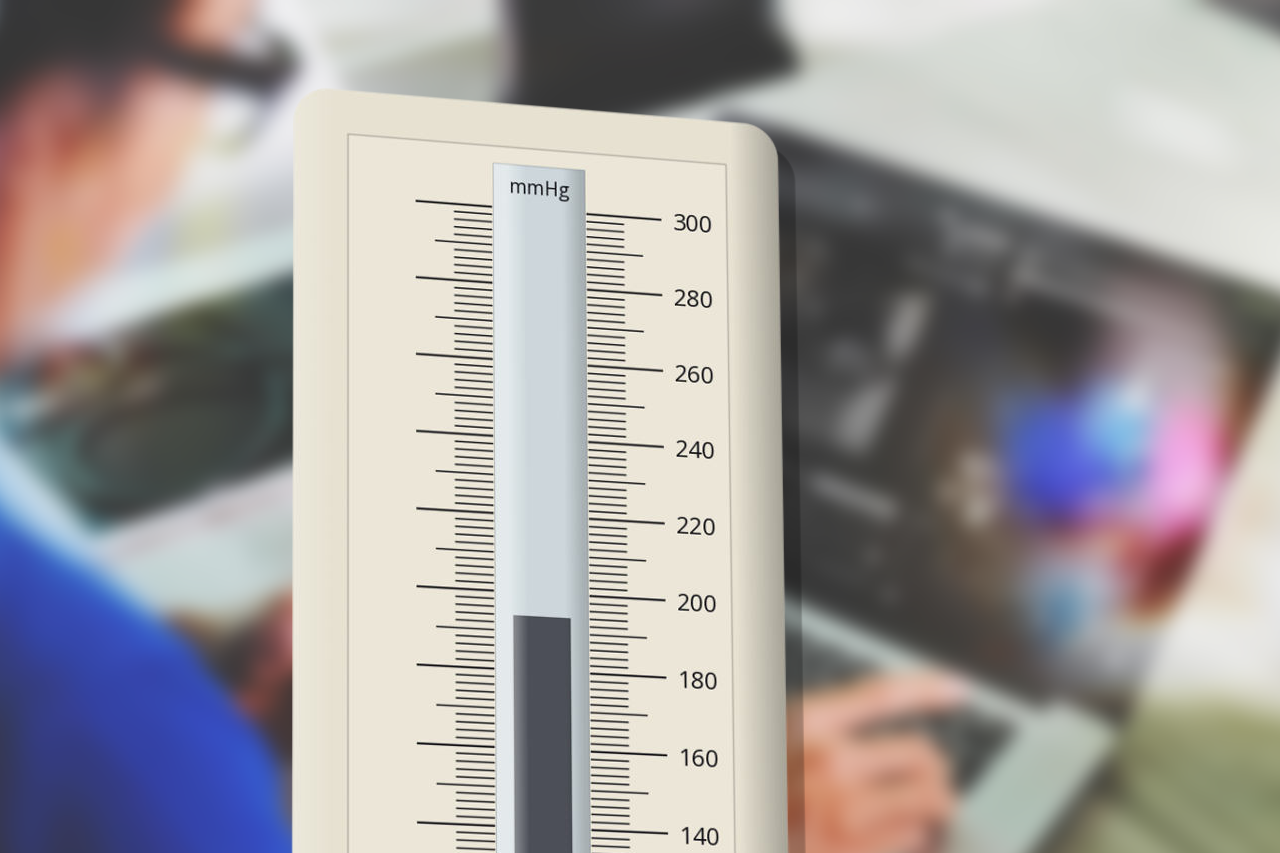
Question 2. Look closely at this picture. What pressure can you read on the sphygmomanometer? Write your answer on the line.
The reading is 194 mmHg
